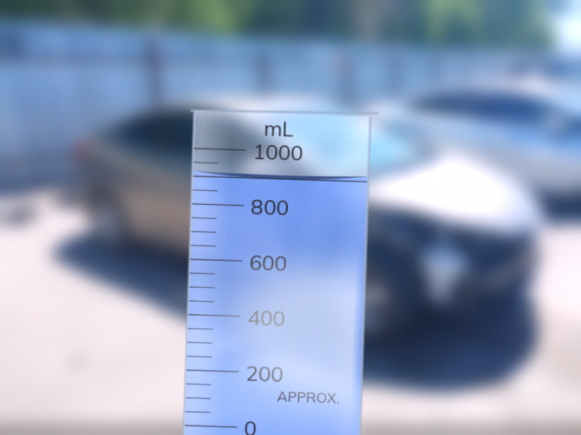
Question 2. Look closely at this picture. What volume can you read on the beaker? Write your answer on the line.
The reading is 900 mL
